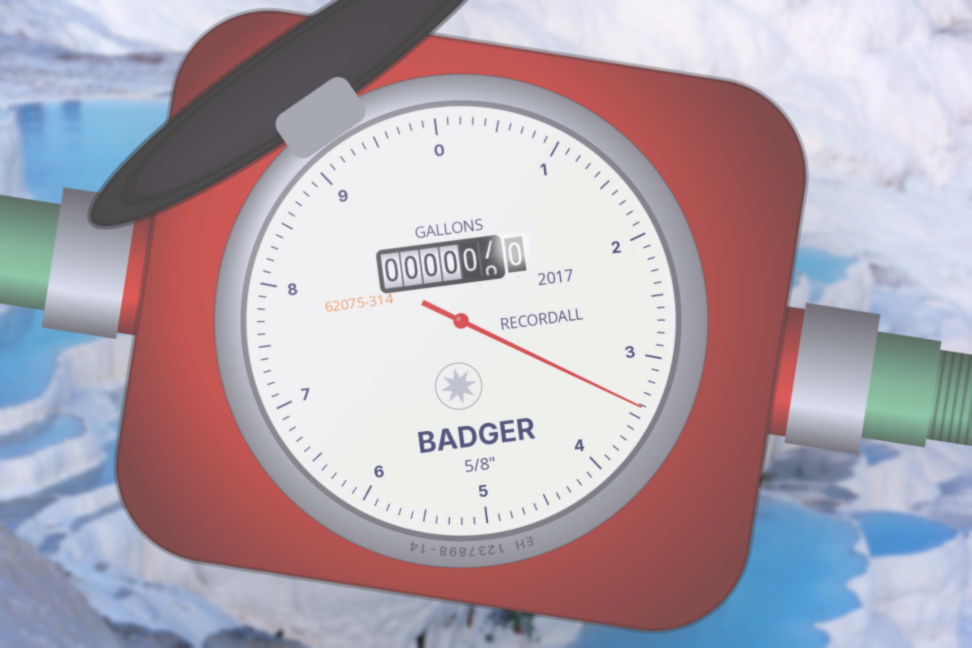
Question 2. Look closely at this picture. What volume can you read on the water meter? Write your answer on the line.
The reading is 73.4 gal
